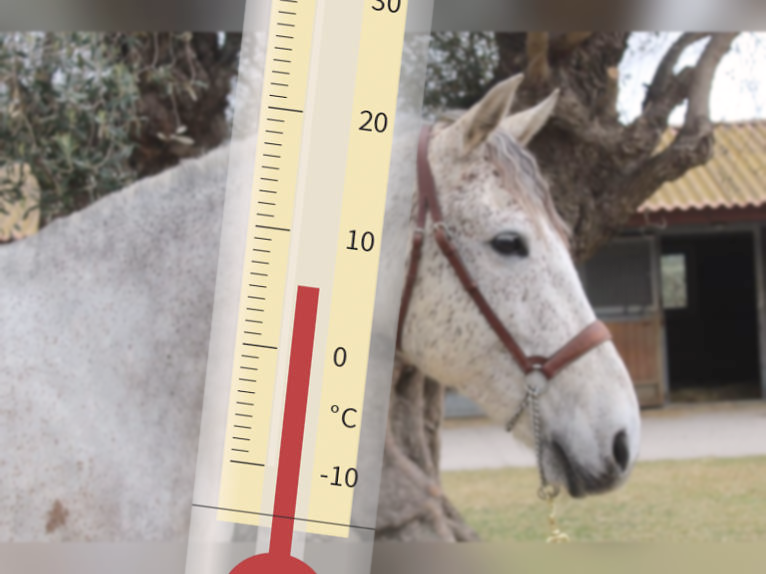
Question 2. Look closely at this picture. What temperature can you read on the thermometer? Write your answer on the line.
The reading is 5.5 °C
